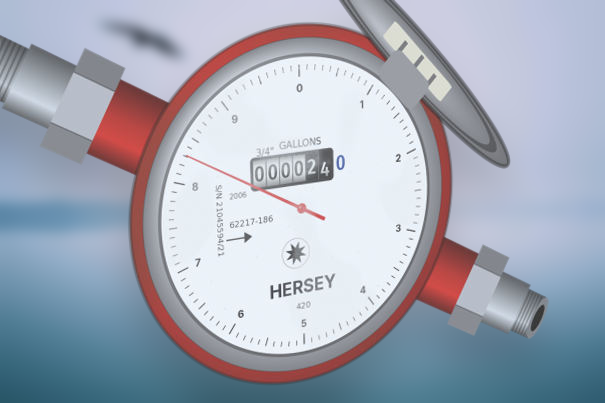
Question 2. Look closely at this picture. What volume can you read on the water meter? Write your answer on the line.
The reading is 238.3 gal
